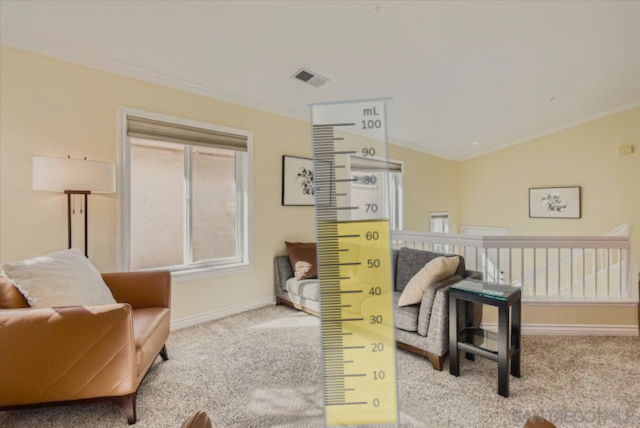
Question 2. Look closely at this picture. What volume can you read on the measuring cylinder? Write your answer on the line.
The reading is 65 mL
